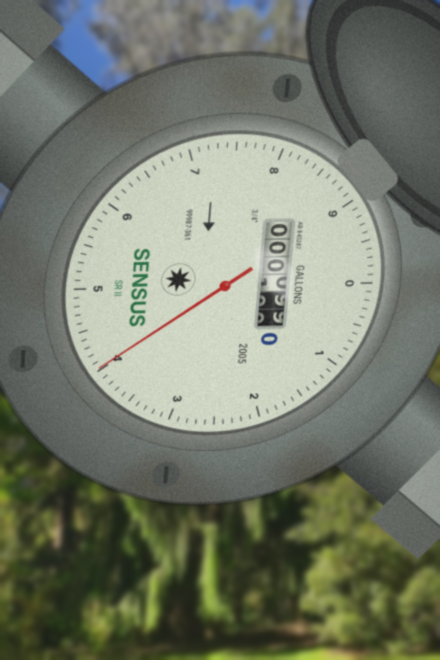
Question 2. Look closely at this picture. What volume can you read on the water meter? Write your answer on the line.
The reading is 994.0 gal
